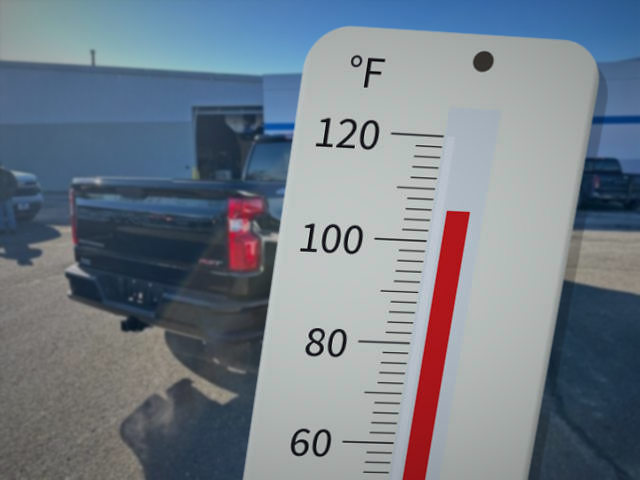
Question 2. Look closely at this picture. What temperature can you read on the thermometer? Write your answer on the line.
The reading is 106 °F
